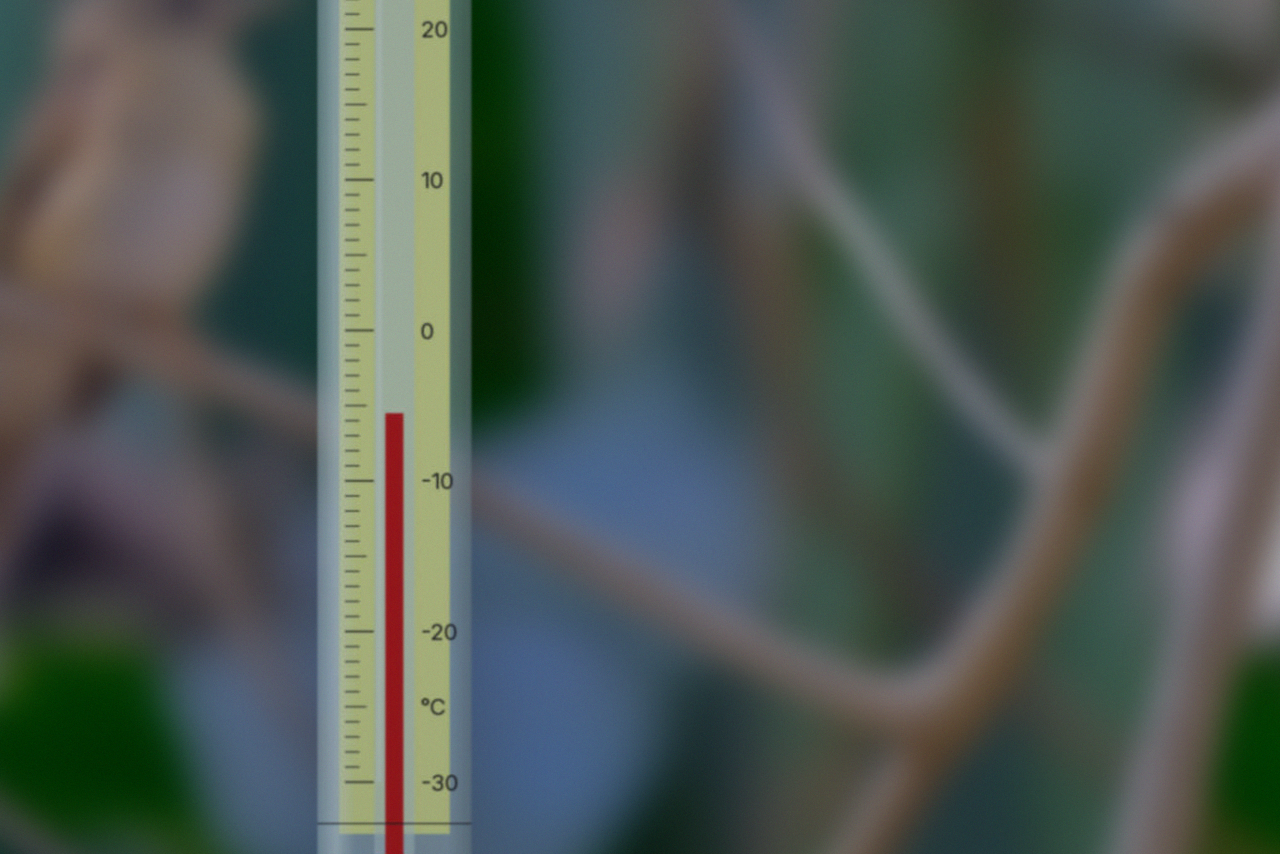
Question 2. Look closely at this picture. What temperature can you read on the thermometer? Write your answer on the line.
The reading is -5.5 °C
